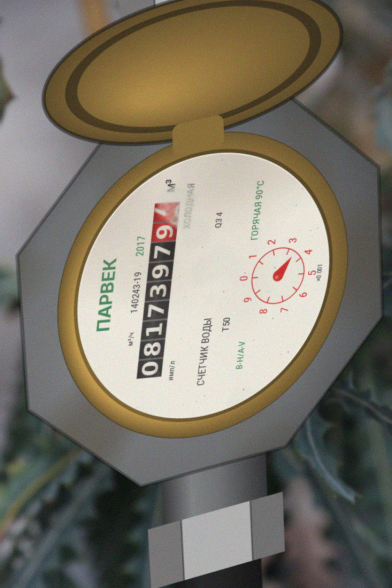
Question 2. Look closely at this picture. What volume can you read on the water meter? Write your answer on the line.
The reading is 817397.973 m³
